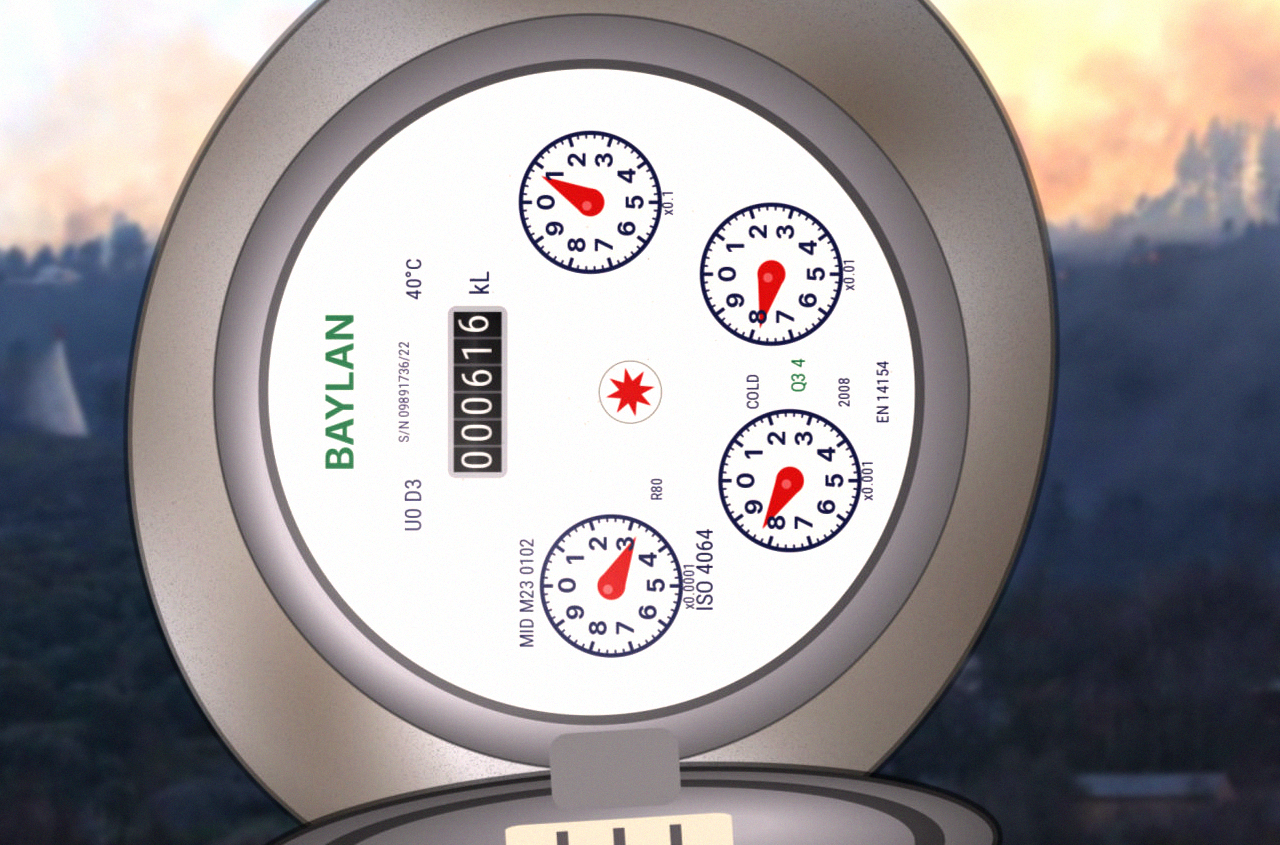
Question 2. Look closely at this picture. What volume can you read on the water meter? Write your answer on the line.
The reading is 616.0783 kL
